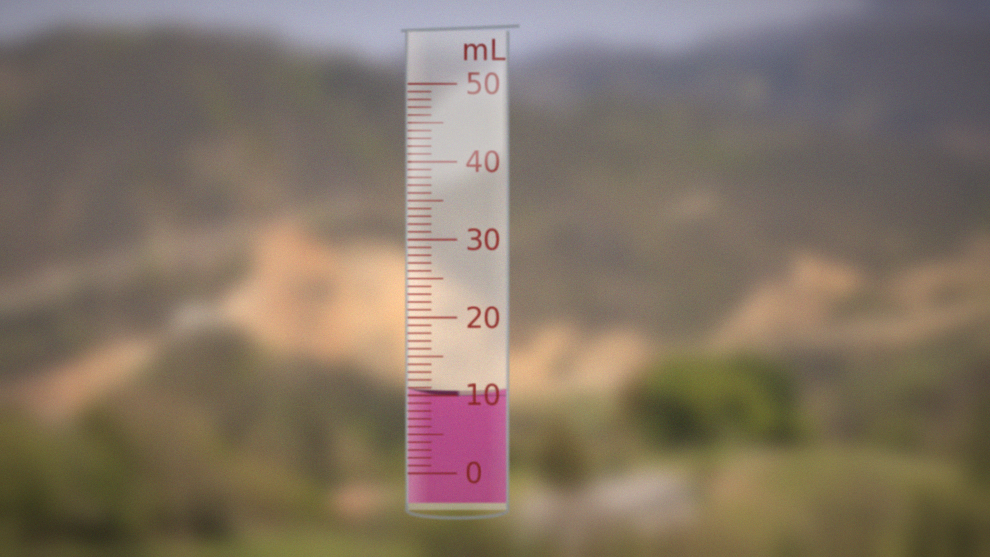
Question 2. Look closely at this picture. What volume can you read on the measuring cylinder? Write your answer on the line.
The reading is 10 mL
